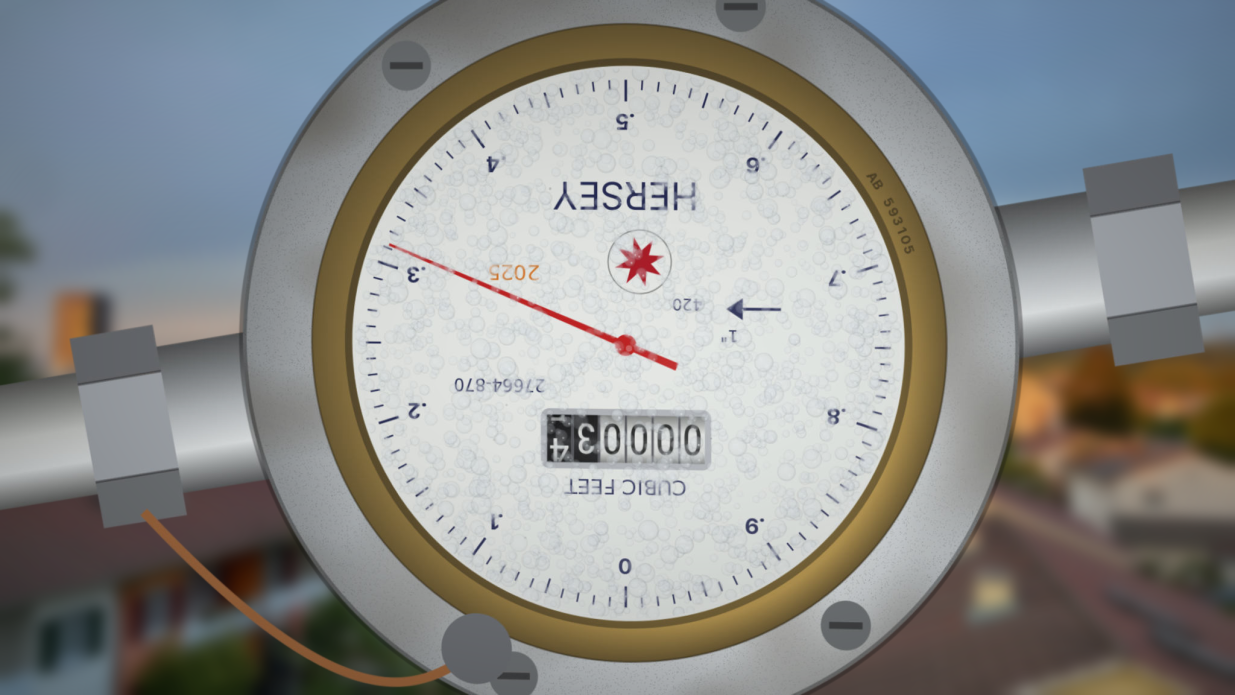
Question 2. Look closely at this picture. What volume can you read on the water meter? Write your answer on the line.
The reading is 34.31 ft³
